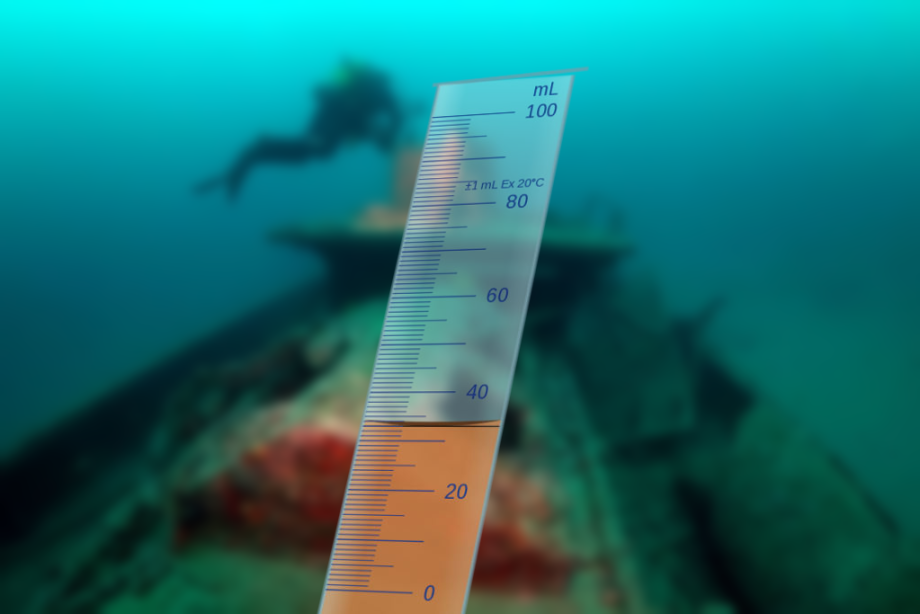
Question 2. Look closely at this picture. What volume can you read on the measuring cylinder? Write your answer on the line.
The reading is 33 mL
